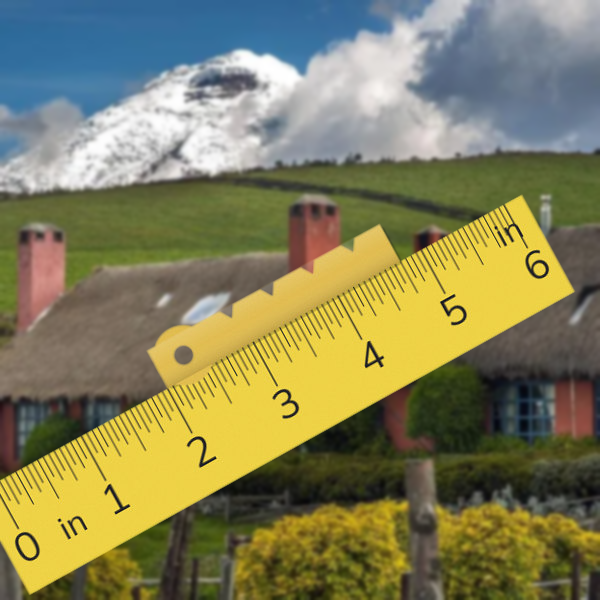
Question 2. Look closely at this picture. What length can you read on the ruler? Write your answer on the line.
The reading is 2.75 in
